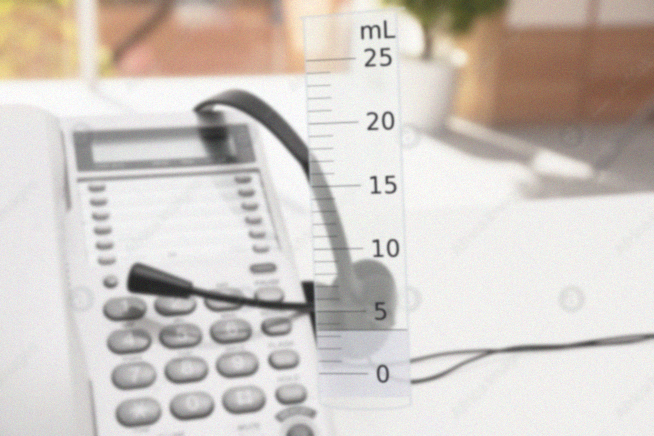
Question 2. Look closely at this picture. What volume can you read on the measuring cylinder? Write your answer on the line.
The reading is 3.5 mL
